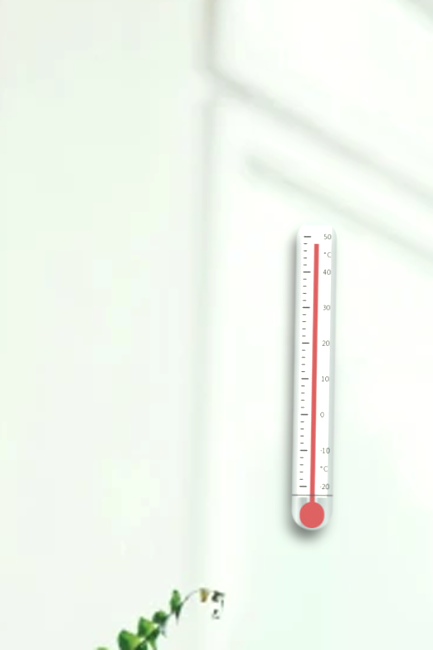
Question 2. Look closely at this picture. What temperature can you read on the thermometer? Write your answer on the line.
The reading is 48 °C
